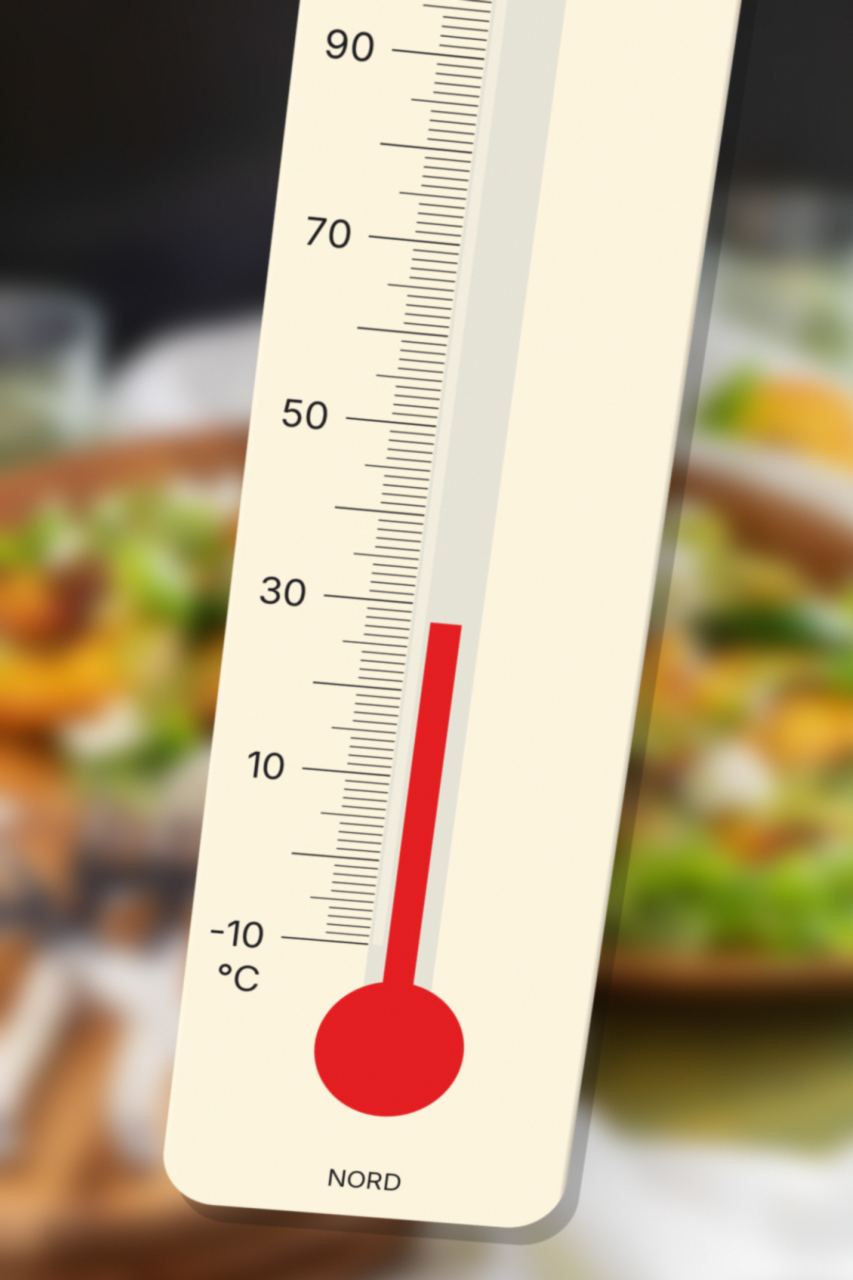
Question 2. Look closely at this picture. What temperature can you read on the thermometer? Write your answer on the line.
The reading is 28 °C
